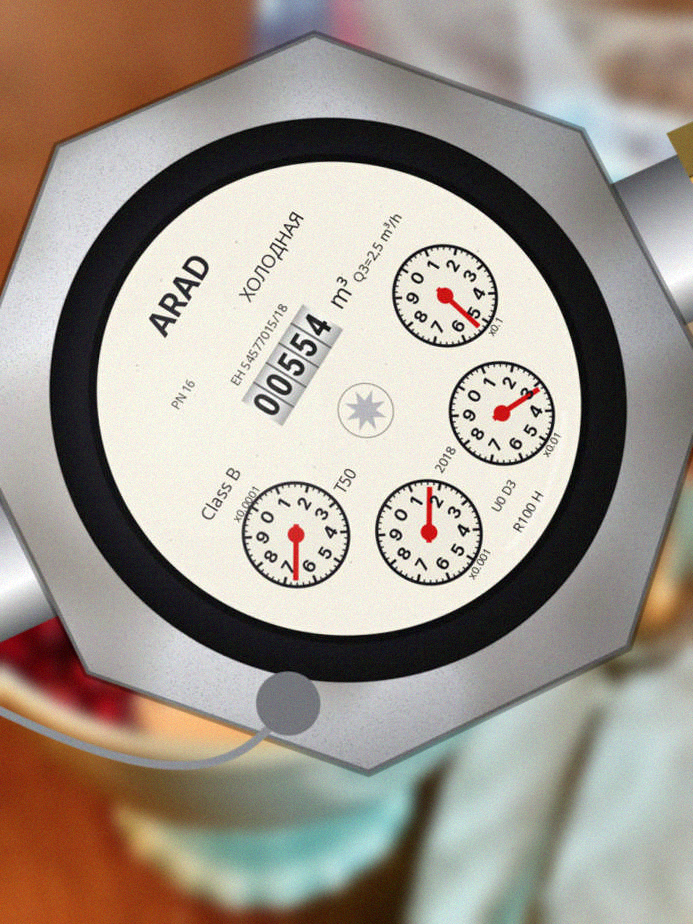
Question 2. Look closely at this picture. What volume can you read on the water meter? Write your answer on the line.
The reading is 554.5316 m³
